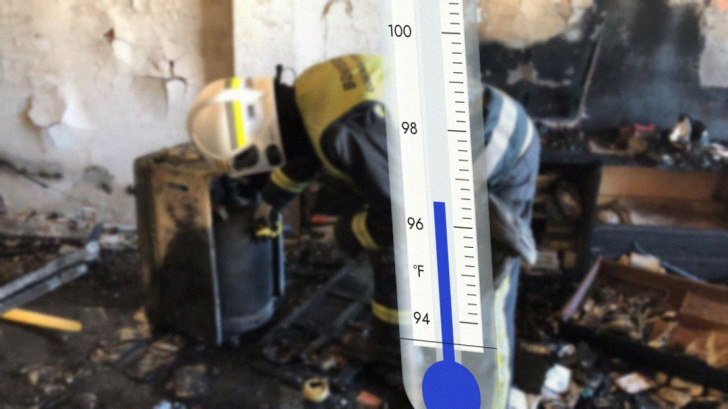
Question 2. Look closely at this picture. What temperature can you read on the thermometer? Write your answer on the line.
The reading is 96.5 °F
